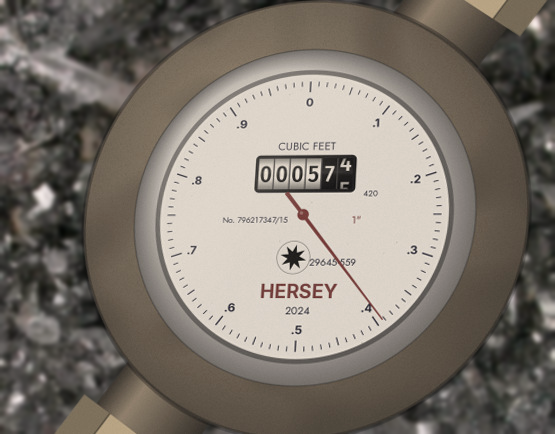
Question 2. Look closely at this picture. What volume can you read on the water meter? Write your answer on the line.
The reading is 574.39 ft³
